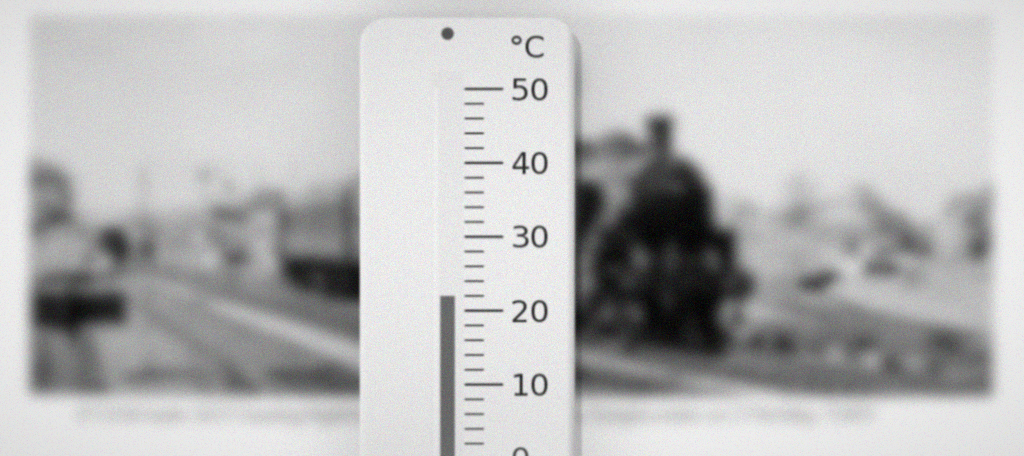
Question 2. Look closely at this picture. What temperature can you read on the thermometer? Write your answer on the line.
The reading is 22 °C
